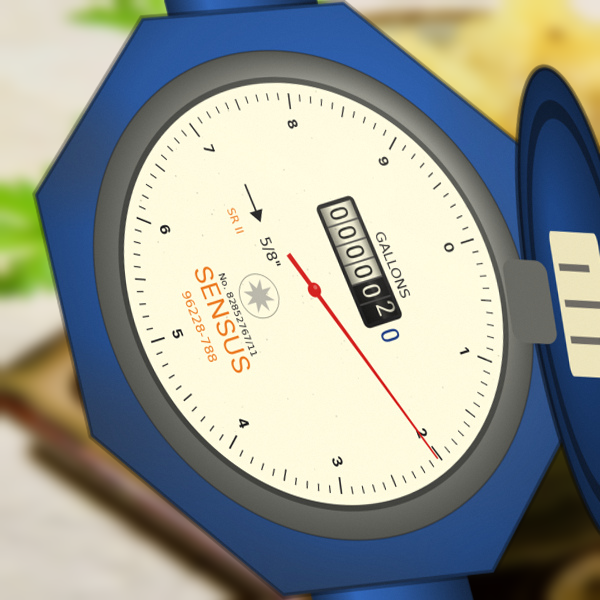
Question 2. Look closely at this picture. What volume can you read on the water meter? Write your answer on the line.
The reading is 22.0 gal
